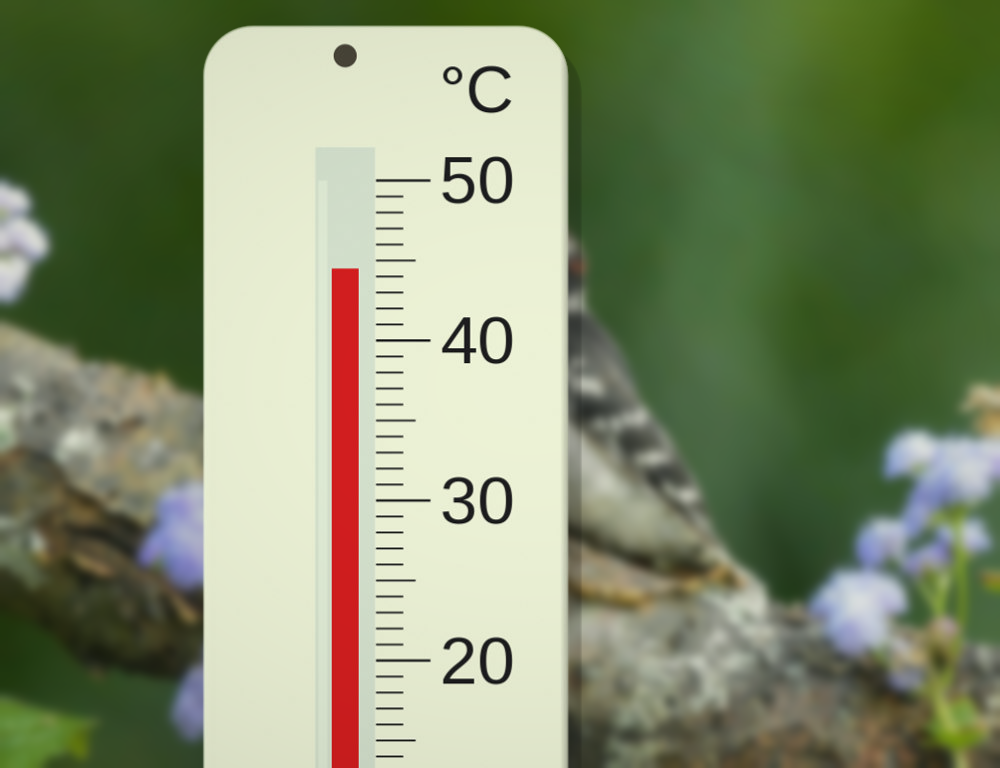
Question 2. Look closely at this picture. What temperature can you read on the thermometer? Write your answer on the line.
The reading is 44.5 °C
